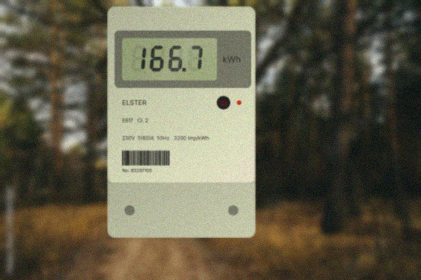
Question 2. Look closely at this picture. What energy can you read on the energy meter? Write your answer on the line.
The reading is 166.7 kWh
